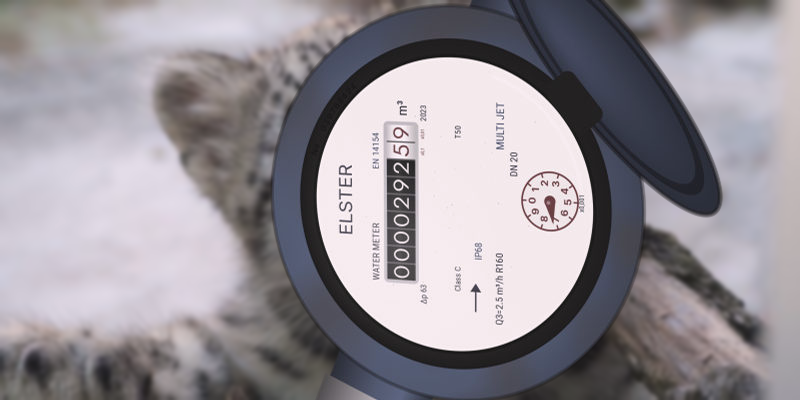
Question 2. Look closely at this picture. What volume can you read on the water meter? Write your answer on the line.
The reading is 292.597 m³
